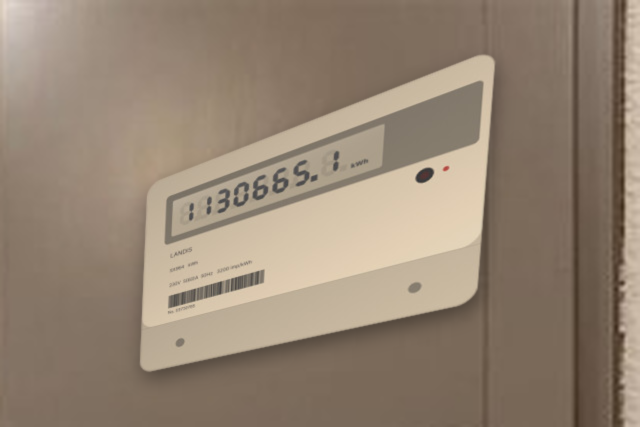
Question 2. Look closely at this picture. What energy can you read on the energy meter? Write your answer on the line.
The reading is 1130665.1 kWh
